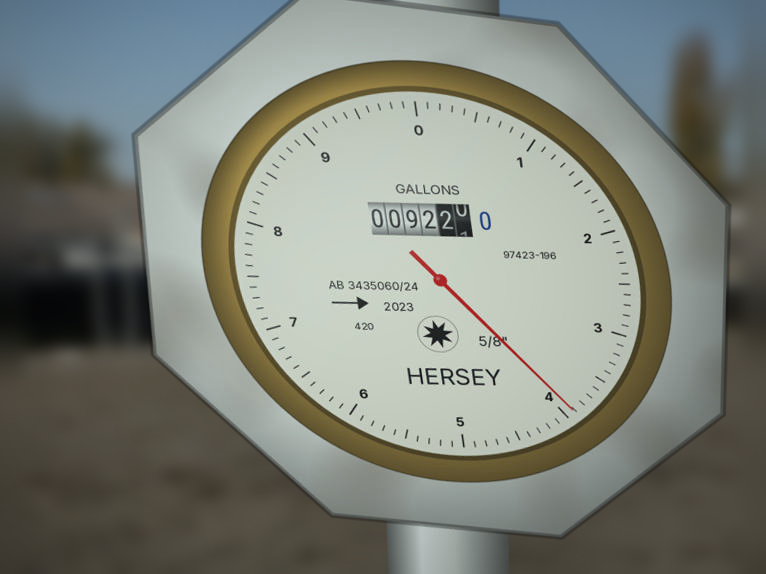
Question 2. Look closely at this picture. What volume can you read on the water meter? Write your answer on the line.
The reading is 92203.9 gal
